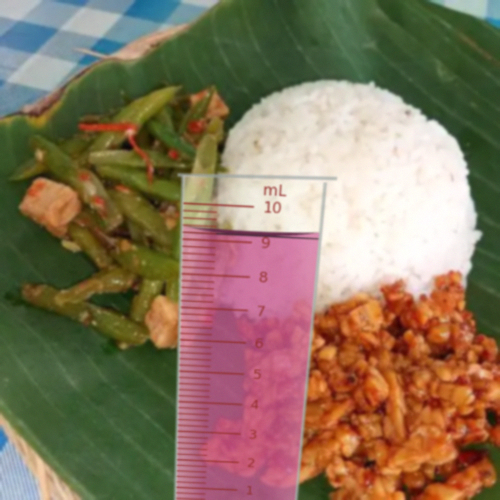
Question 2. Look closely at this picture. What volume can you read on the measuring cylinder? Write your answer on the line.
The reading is 9.2 mL
